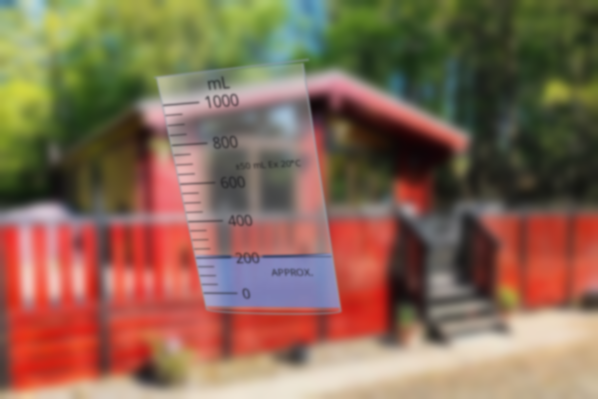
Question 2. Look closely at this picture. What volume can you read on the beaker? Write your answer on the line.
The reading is 200 mL
